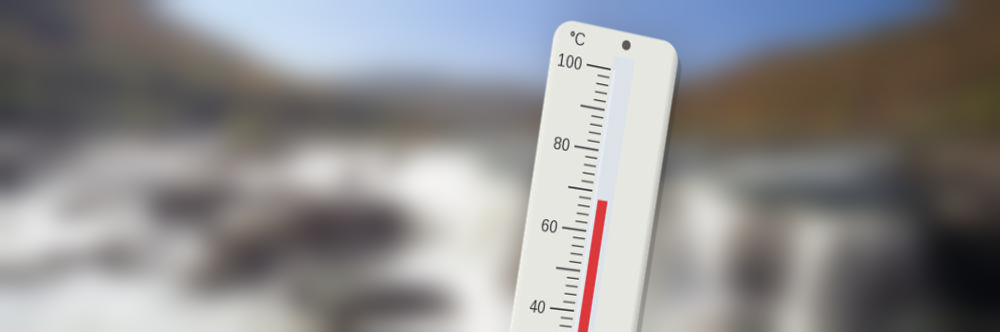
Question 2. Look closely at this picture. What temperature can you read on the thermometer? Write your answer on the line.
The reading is 68 °C
